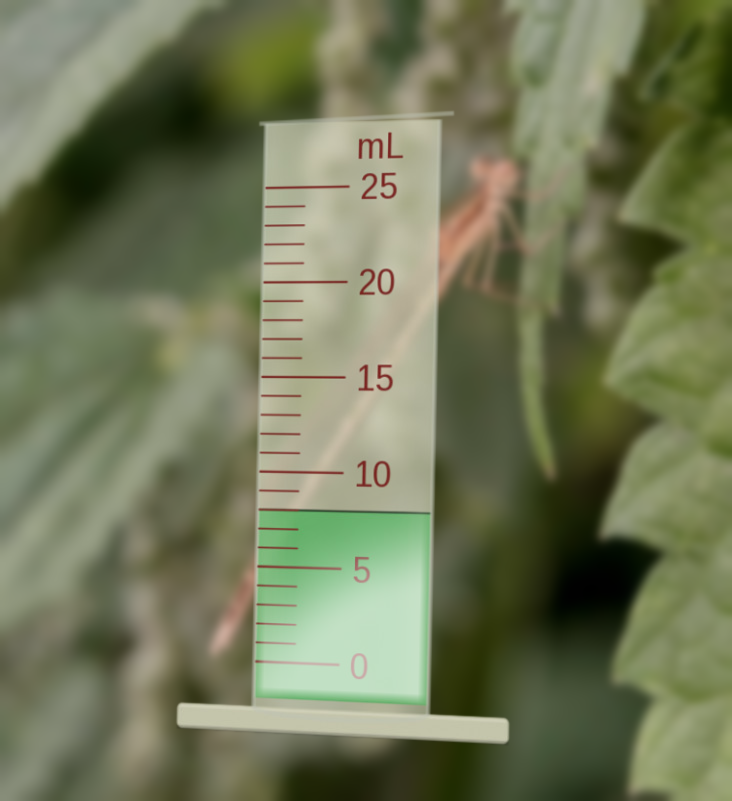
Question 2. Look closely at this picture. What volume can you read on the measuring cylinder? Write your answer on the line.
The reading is 8 mL
